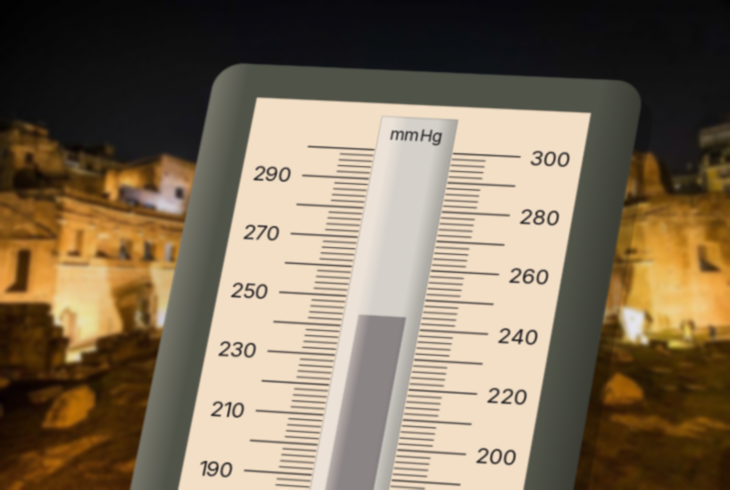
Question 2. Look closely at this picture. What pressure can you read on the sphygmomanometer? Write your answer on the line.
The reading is 244 mmHg
